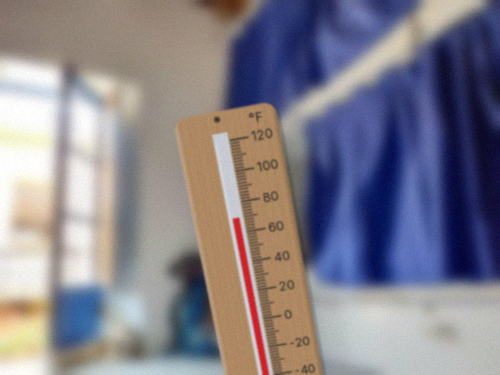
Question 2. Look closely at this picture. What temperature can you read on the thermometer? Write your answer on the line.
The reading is 70 °F
